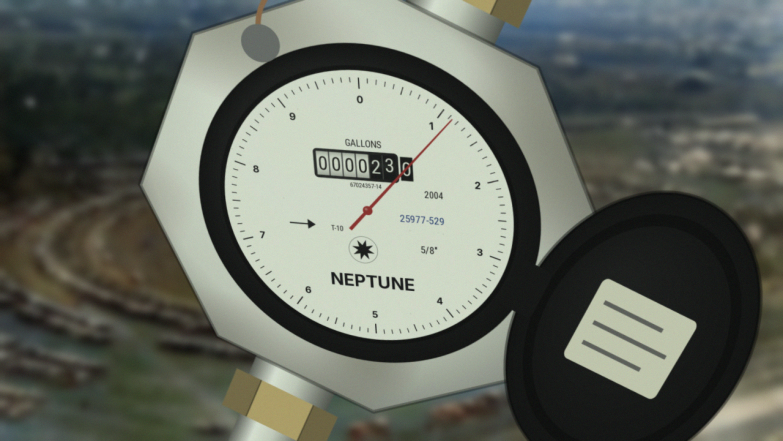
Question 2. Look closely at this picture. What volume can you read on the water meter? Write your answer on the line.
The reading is 231.1 gal
